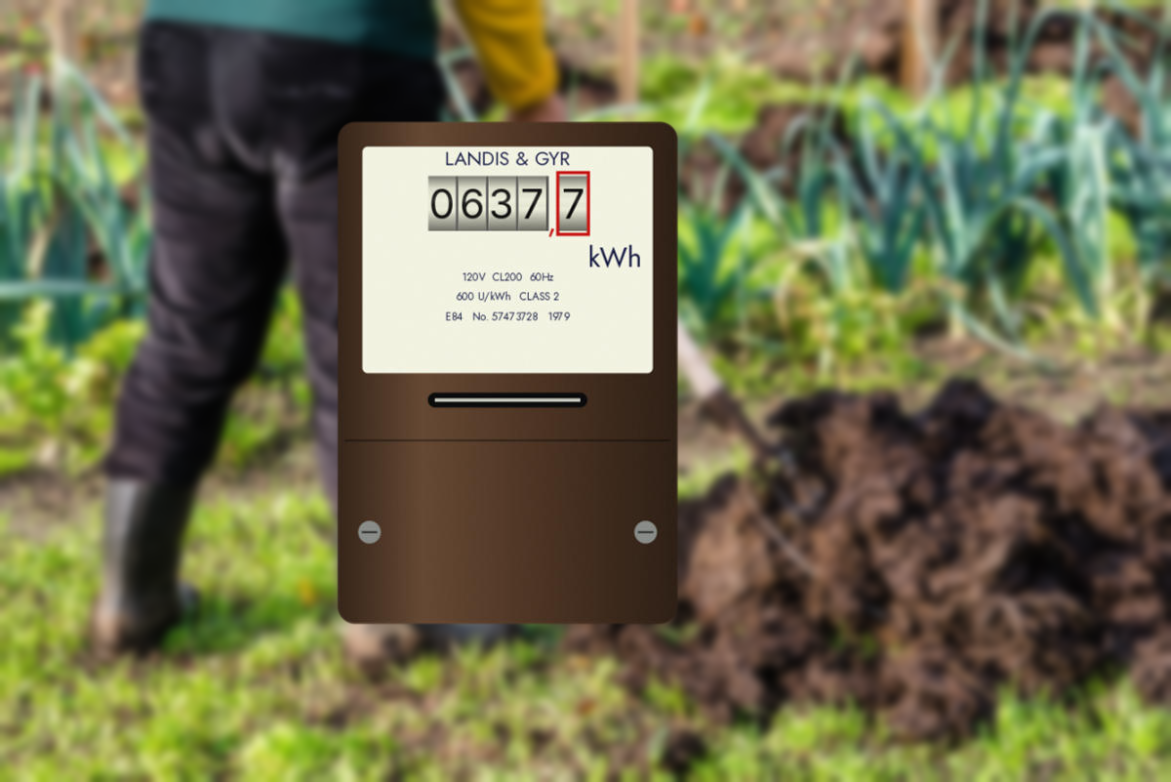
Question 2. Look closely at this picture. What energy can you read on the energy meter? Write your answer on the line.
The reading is 637.7 kWh
